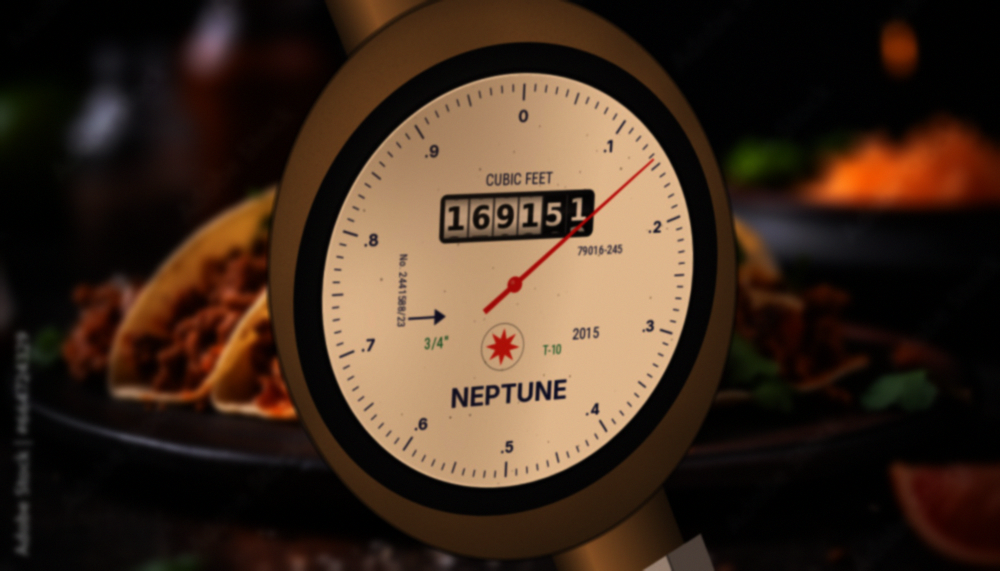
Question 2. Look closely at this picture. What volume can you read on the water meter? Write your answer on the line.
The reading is 169151.14 ft³
